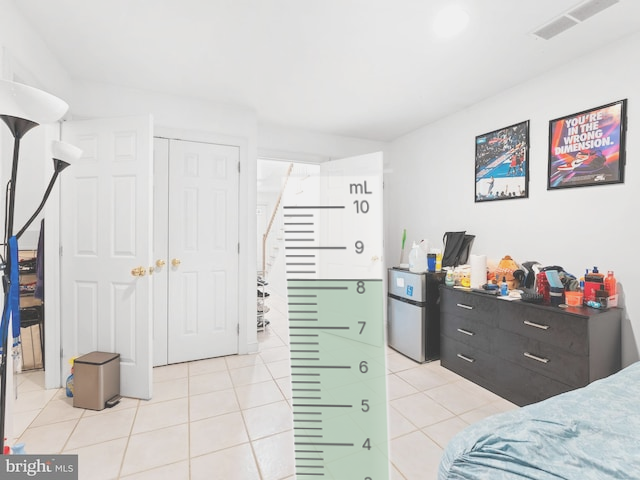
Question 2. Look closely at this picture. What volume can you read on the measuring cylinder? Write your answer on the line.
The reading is 8.2 mL
